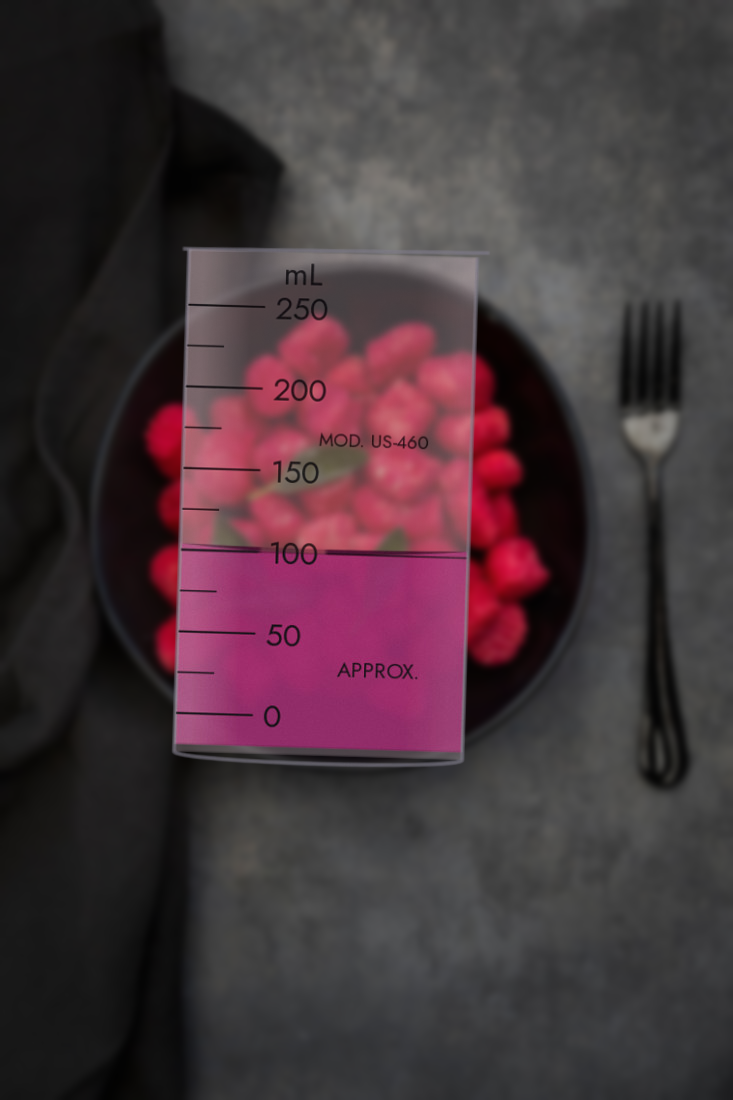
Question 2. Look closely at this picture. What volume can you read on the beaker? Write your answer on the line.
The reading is 100 mL
